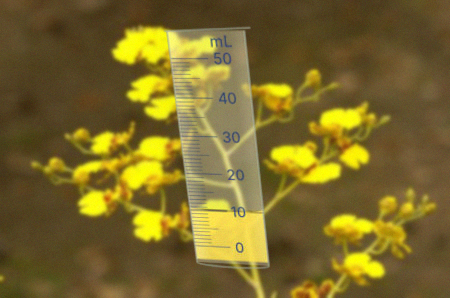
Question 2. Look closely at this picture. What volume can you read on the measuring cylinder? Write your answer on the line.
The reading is 10 mL
